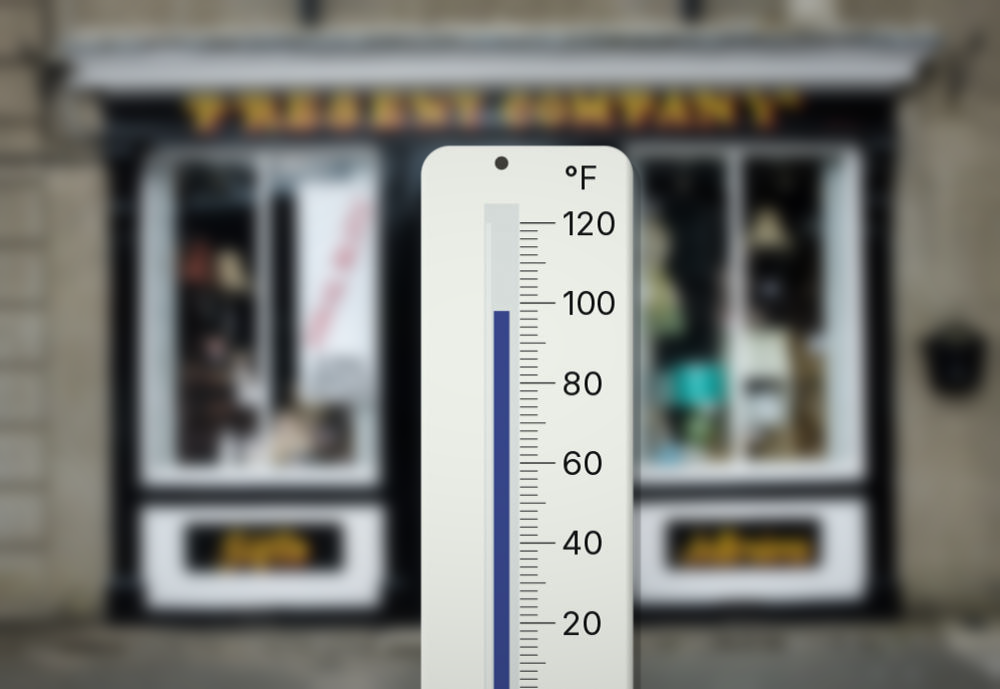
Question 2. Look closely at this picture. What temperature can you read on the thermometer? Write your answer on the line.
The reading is 98 °F
